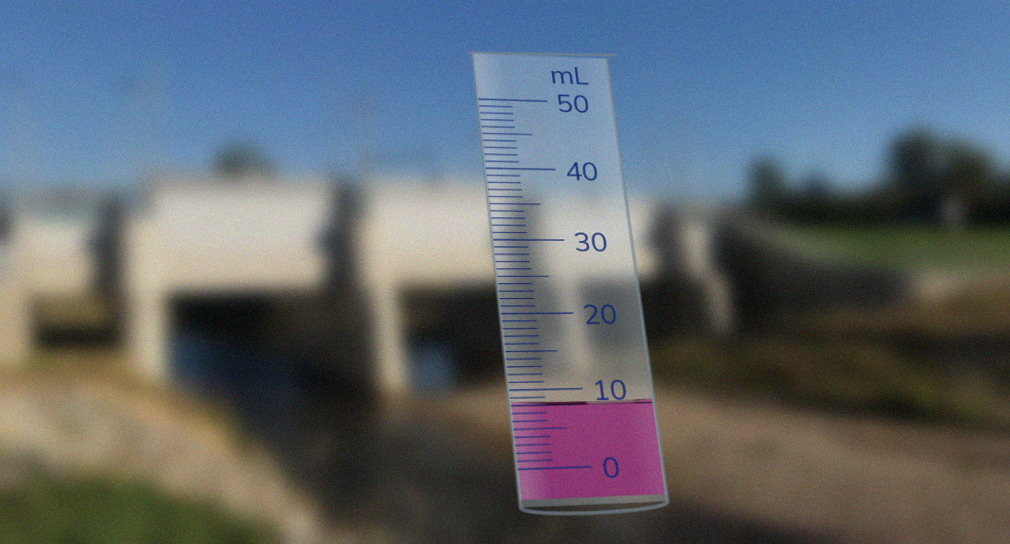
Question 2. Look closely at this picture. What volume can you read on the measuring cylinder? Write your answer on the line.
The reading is 8 mL
